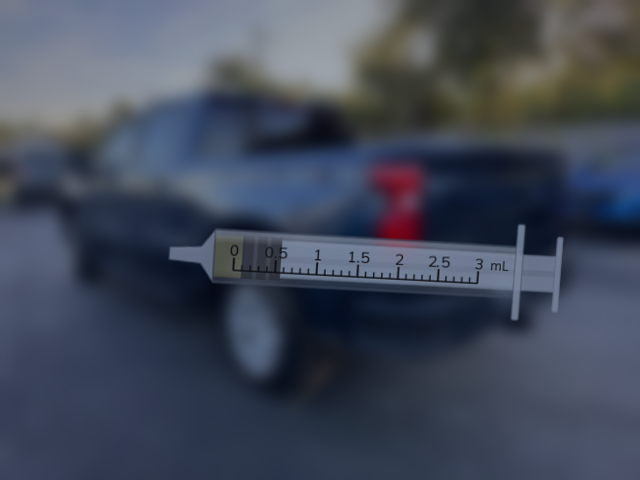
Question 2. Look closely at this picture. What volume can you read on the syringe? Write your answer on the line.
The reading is 0.1 mL
